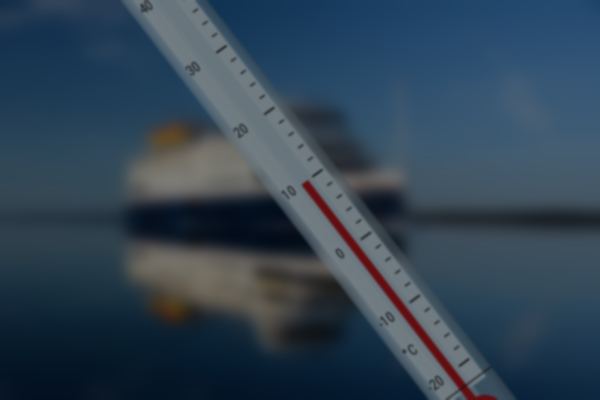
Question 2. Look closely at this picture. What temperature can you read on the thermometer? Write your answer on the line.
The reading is 10 °C
